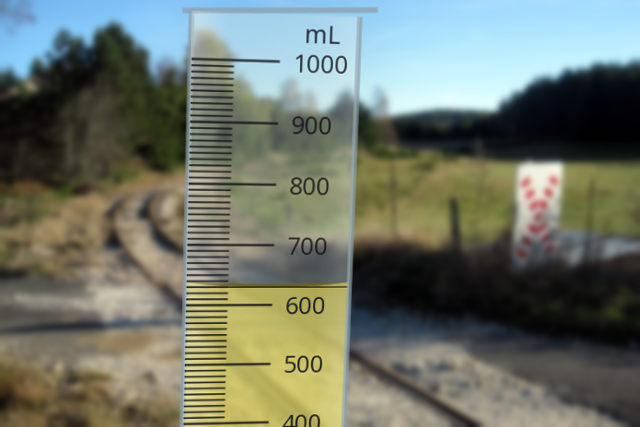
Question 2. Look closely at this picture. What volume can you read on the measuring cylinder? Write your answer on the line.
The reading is 630 mL
